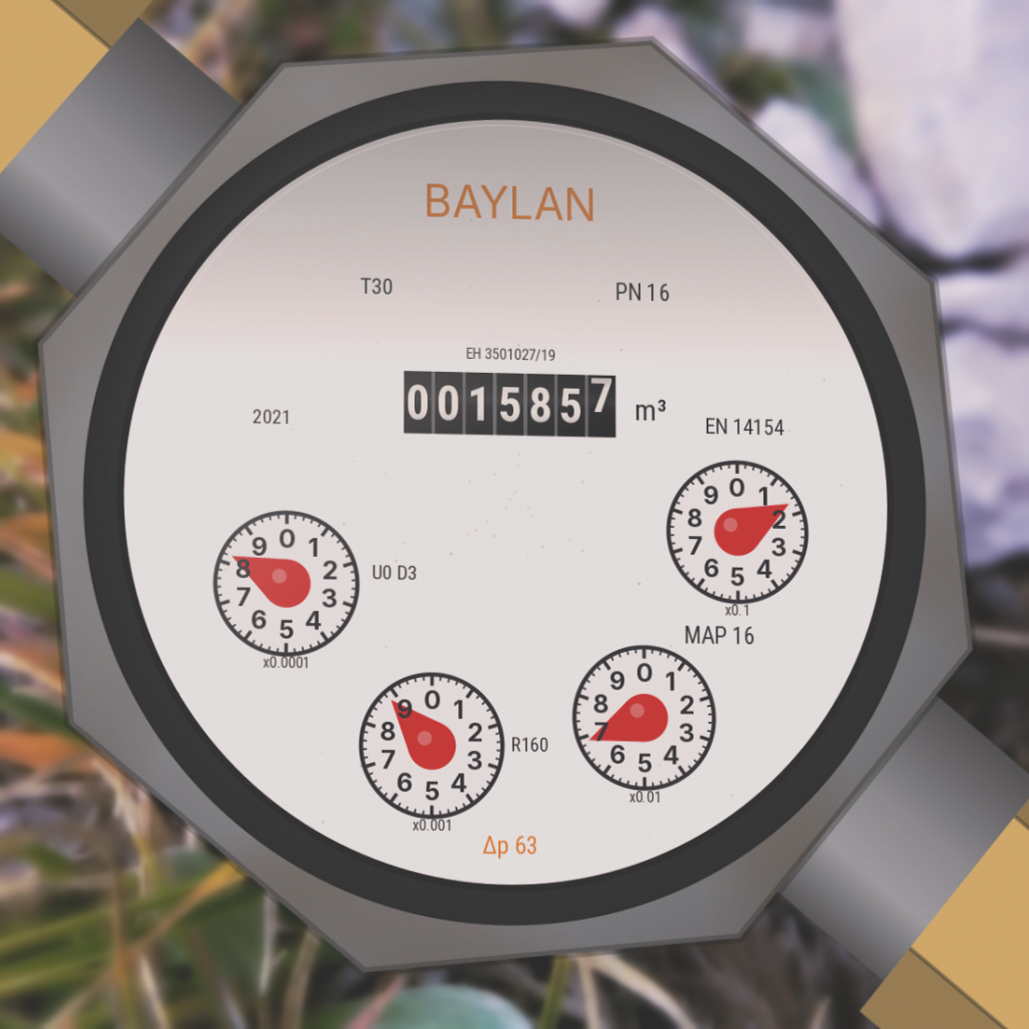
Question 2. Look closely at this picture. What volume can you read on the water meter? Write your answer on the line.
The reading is 15857.1688 m³
